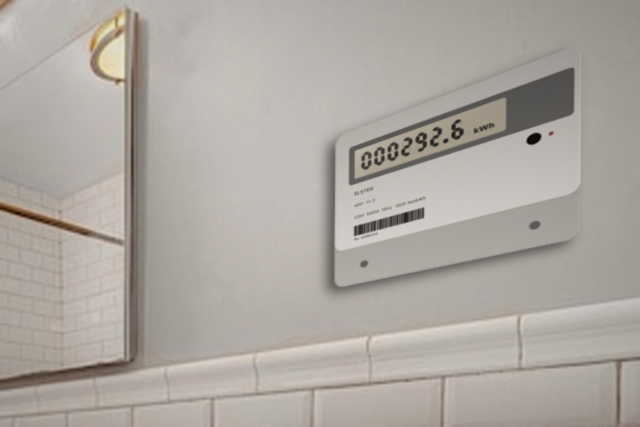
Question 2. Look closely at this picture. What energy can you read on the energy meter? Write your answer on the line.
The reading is 292.6 kWh
